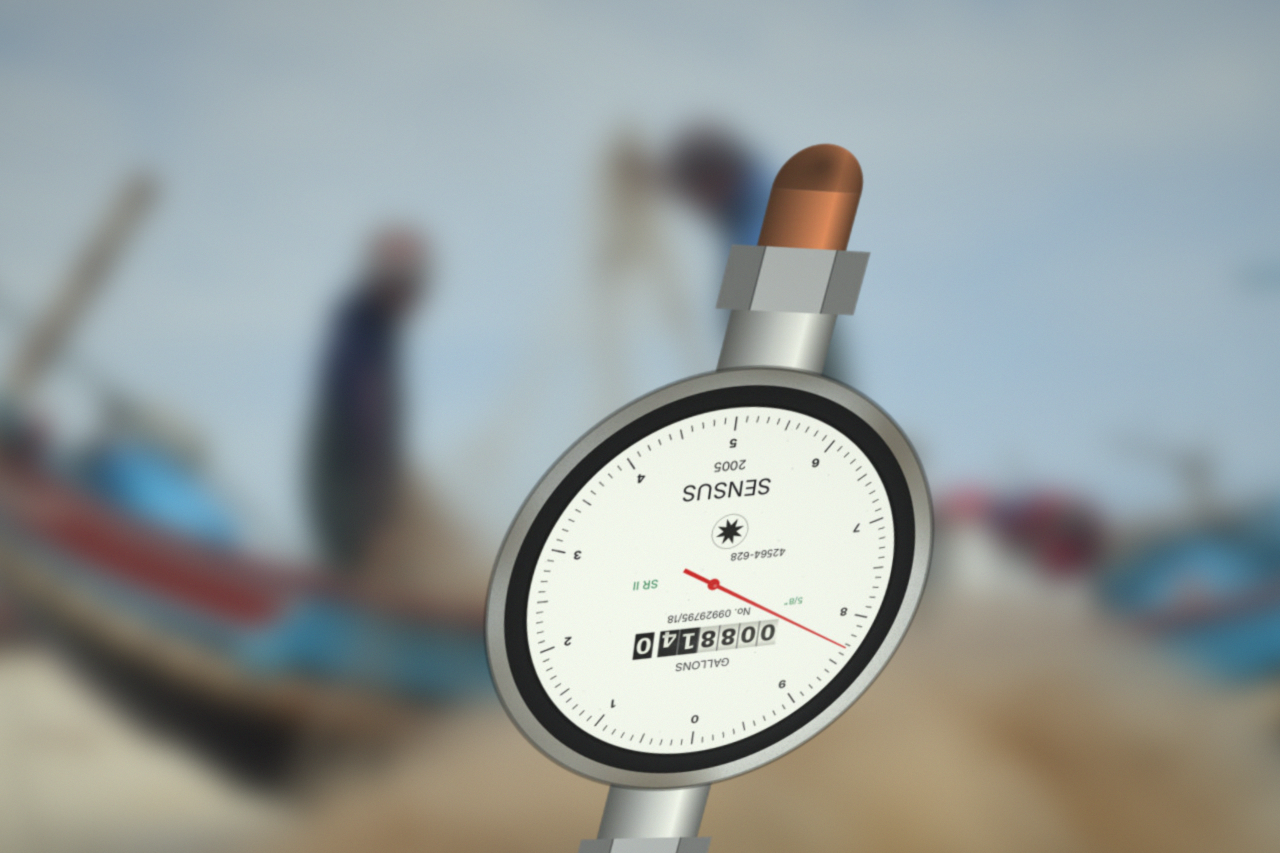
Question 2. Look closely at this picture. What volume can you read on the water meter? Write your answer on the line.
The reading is 88138.3 gal
